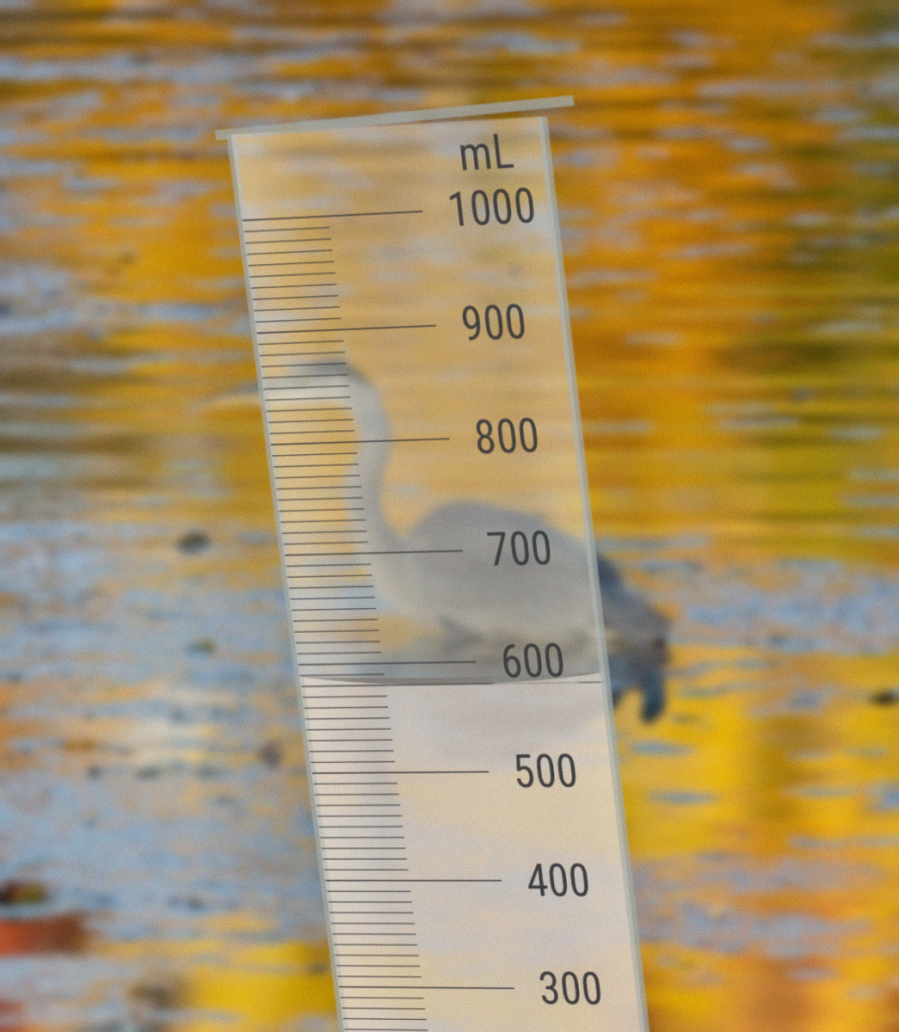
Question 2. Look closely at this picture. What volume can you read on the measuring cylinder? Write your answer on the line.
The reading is 580 mL
